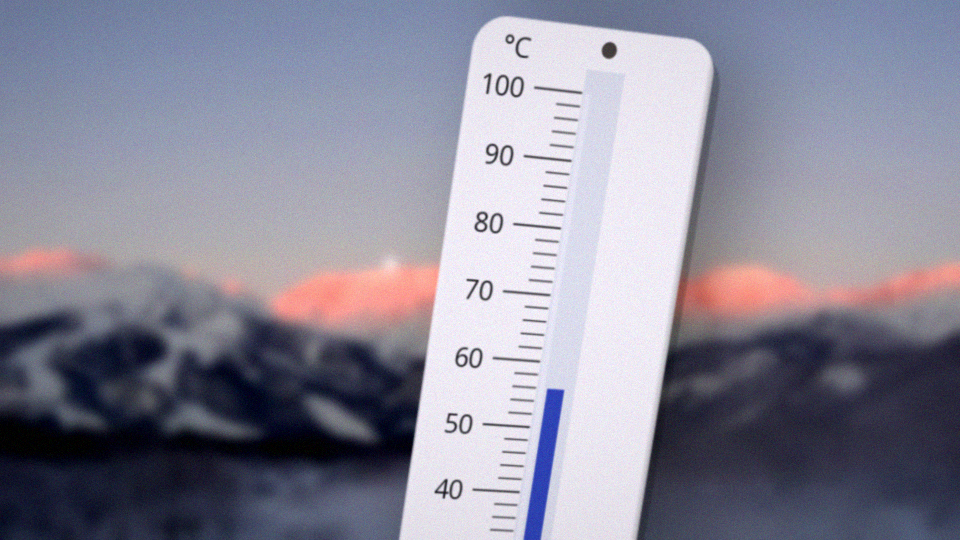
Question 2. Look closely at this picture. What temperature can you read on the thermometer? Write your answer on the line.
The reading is 56 °C
